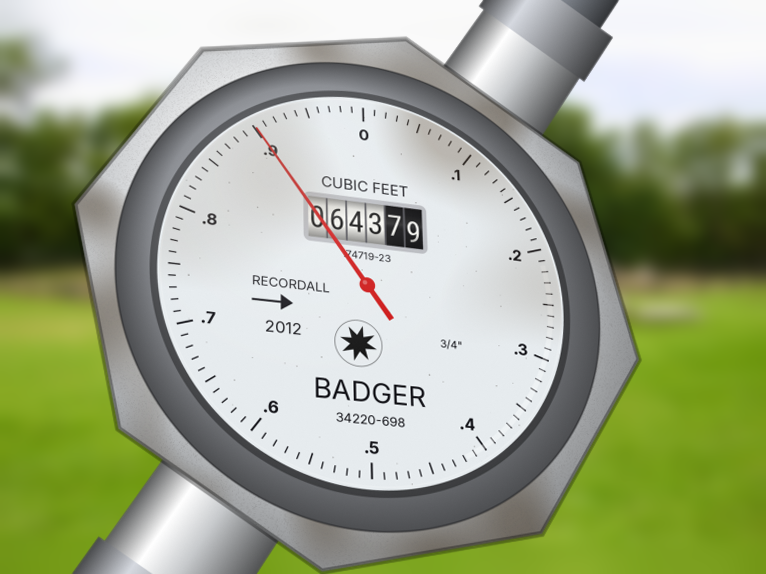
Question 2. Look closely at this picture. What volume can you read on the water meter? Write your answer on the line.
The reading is 64378.90 ft³
